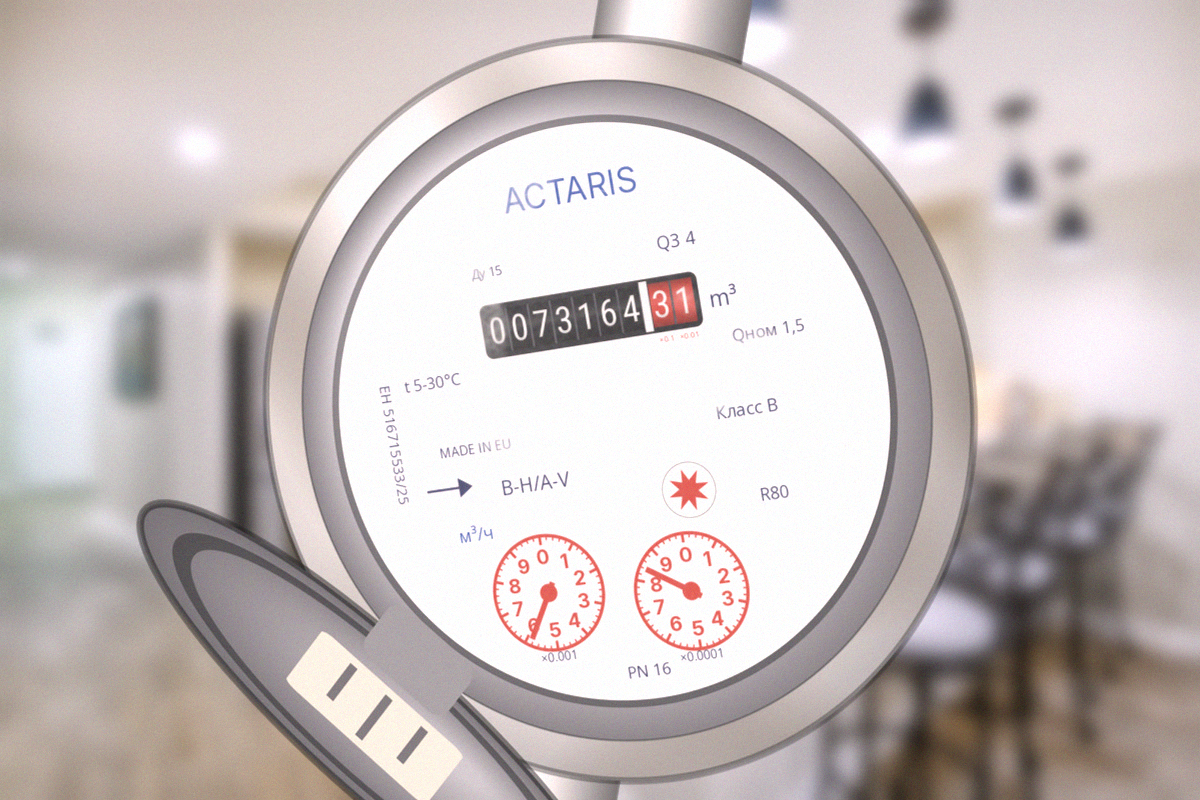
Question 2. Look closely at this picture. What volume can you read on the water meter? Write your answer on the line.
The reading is 73164.3158 m³
